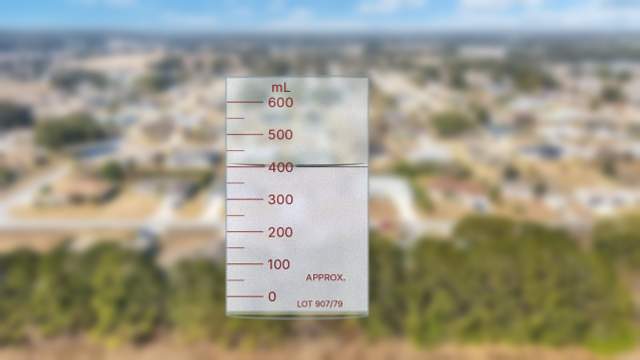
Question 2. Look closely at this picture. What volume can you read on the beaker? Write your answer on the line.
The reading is 400 mL
